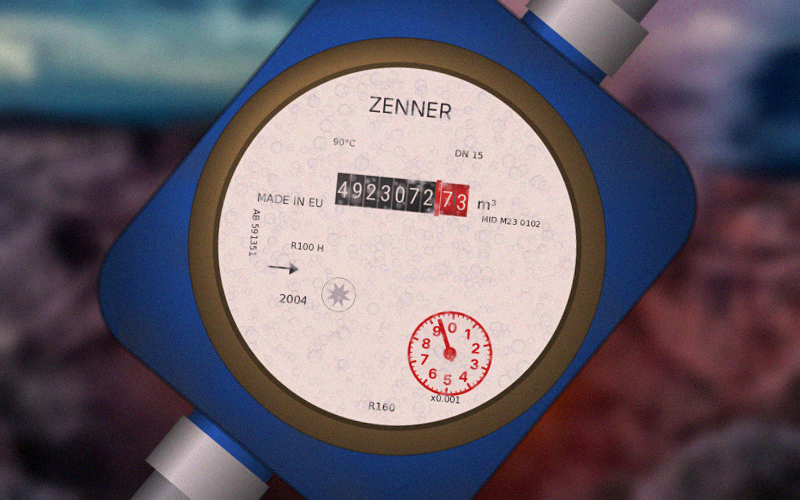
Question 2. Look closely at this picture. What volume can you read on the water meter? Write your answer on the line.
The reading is 4923072.729 m³
